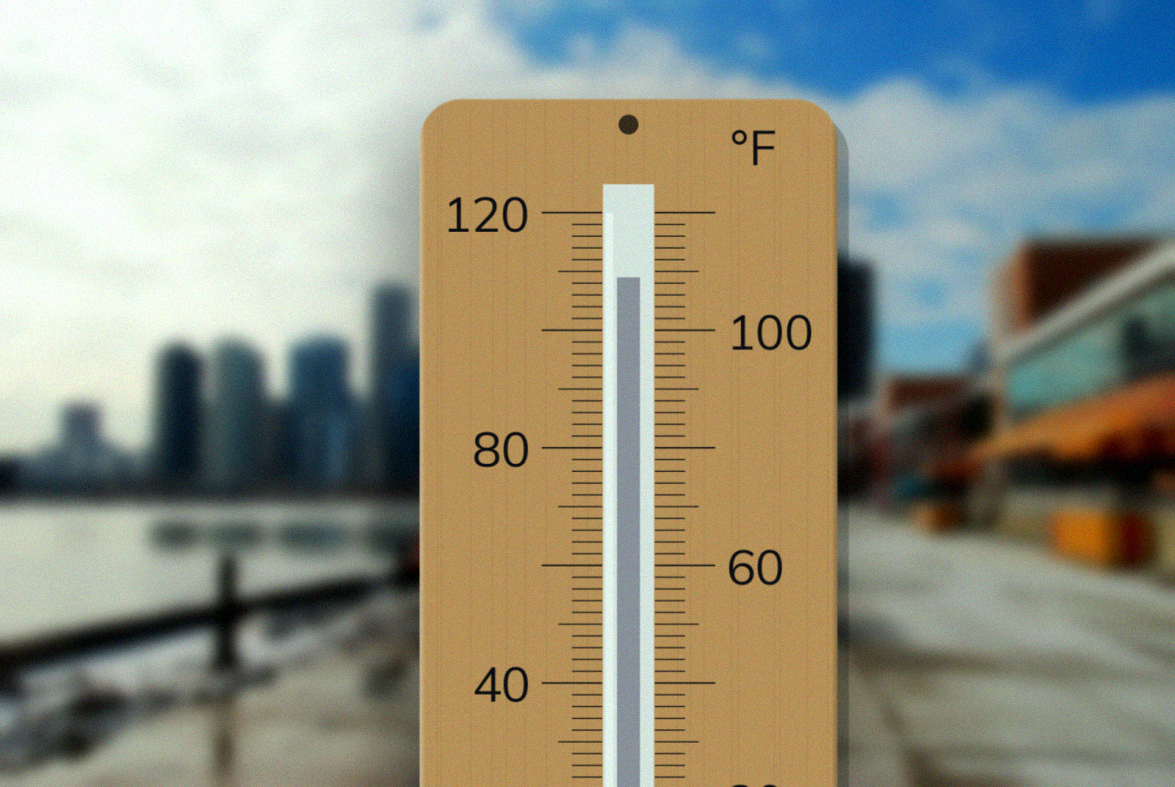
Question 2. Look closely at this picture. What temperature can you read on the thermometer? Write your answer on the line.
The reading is 109 °F
